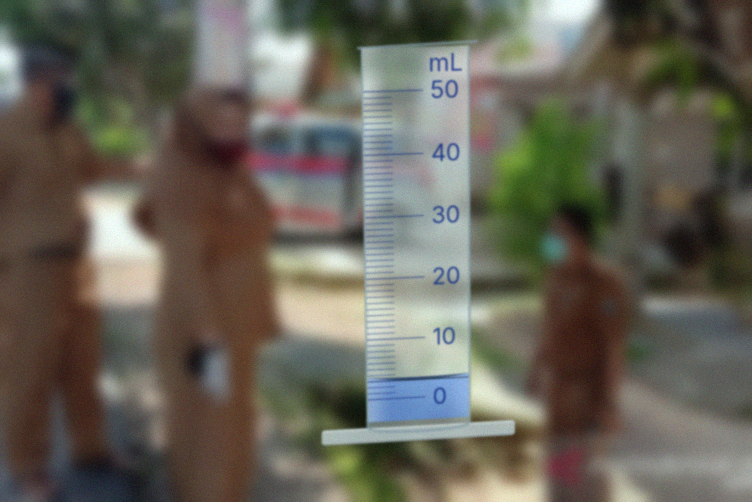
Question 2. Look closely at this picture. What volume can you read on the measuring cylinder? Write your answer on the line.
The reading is 3 mL
